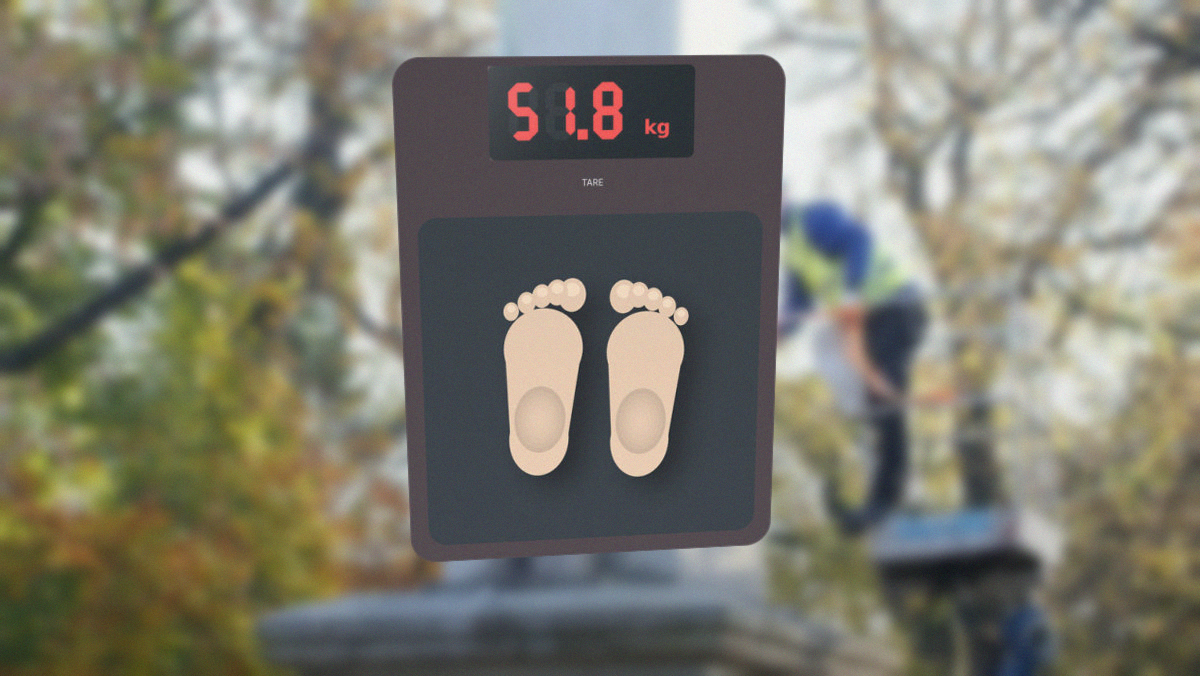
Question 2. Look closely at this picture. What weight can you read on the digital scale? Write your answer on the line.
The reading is 51.8 kg
